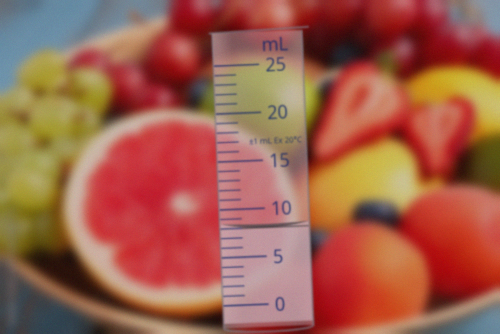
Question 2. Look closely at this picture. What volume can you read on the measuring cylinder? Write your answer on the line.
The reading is 8 mL
